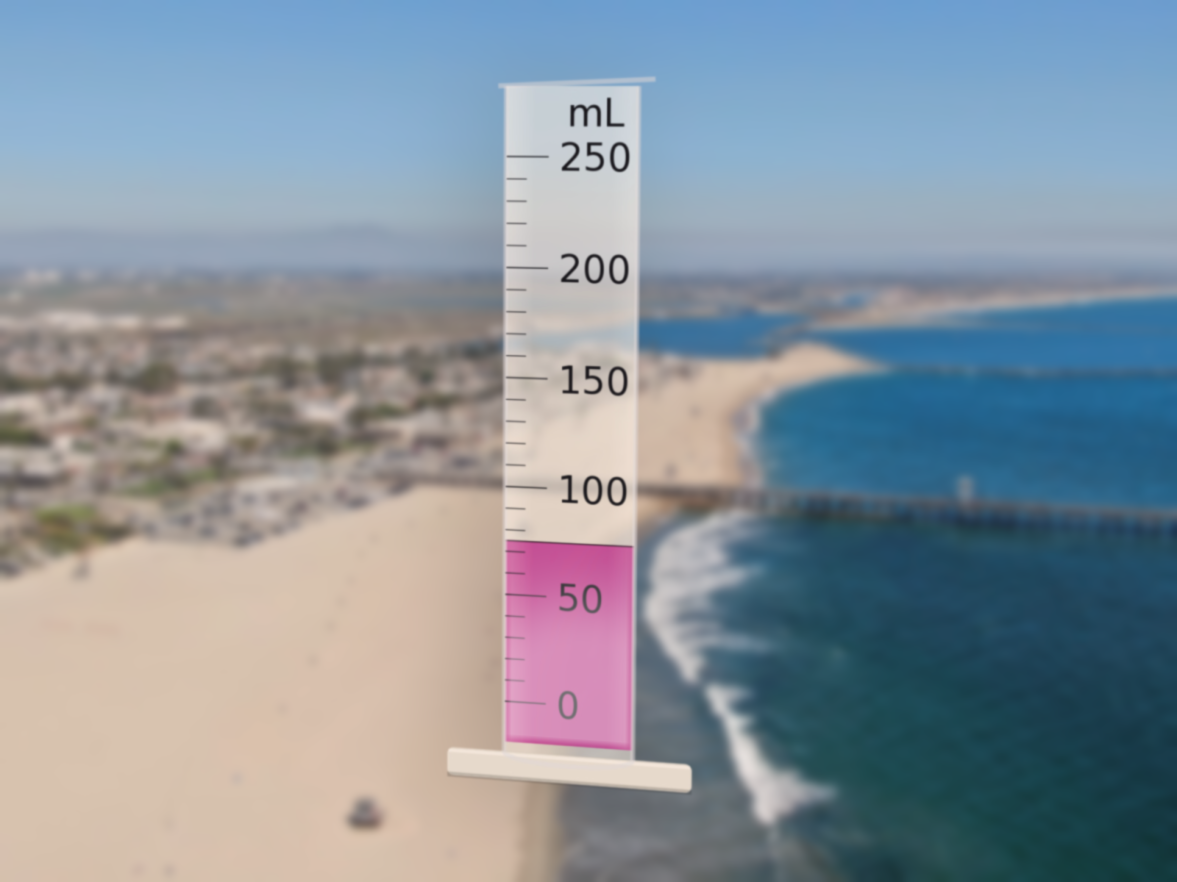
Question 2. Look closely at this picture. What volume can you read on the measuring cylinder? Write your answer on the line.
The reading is 75 mL
